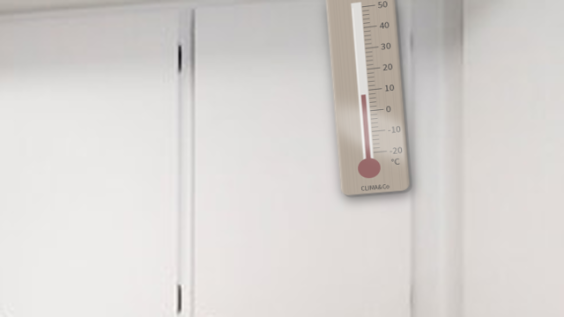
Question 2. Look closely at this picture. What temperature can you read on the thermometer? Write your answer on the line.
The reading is 8 °C
